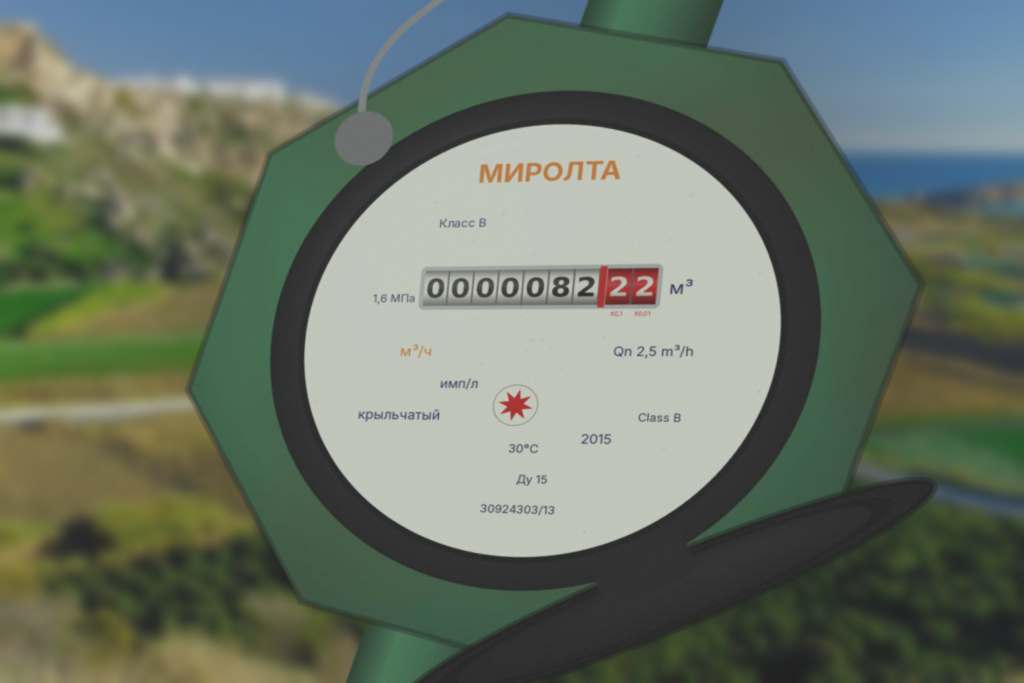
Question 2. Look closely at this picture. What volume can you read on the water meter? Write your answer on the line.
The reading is 82.22 m³
